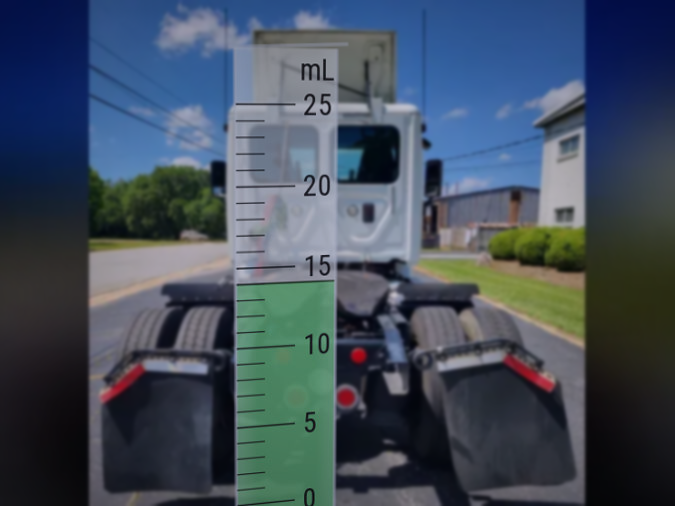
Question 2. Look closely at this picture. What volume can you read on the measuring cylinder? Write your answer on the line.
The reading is 14 mL
